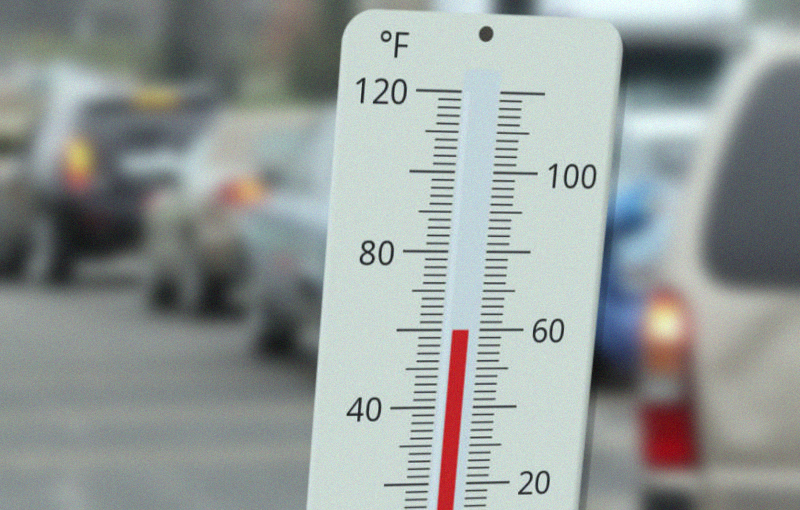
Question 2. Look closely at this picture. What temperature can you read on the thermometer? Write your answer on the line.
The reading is 60 °F
